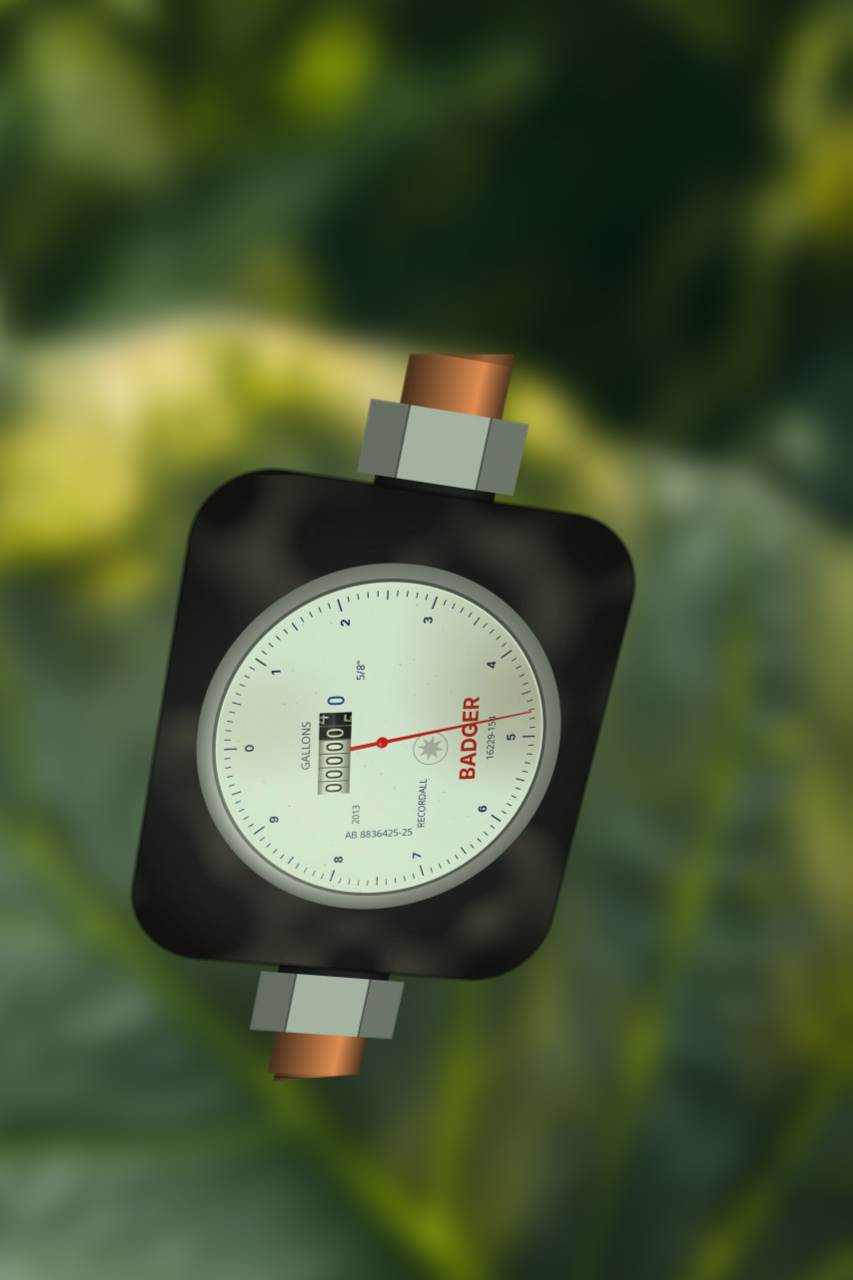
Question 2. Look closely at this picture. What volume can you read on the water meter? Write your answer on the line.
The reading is 44.7 gal
